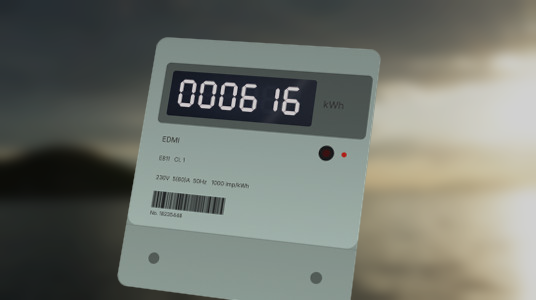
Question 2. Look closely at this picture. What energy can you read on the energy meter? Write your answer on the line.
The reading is 616 kWh
